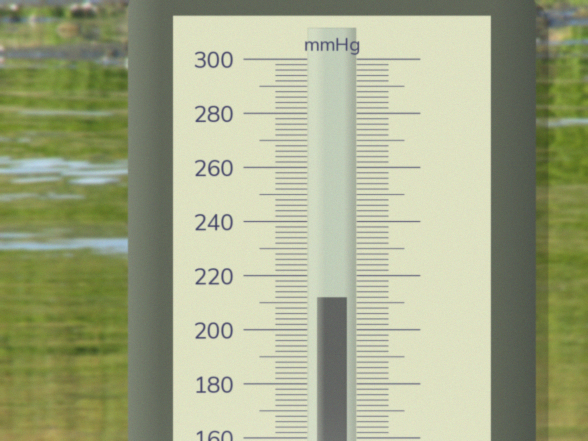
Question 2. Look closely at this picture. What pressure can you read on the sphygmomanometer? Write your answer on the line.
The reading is 212 mmHg
